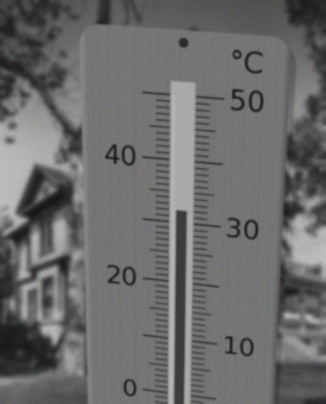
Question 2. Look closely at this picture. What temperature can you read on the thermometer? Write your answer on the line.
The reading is 32 °C
